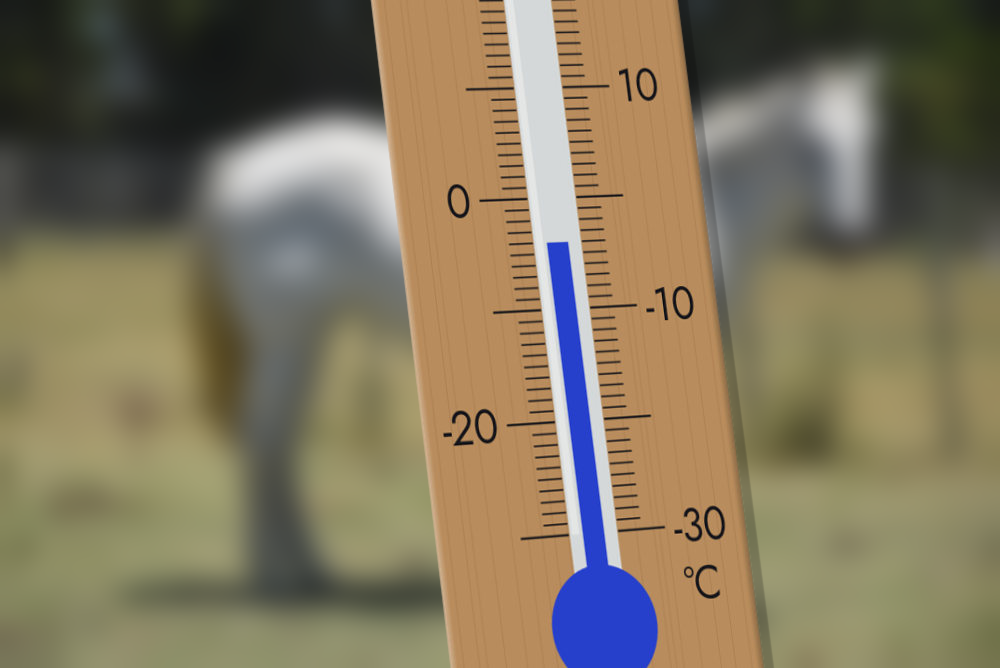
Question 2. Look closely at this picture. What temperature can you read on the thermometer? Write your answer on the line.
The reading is -4 °C
